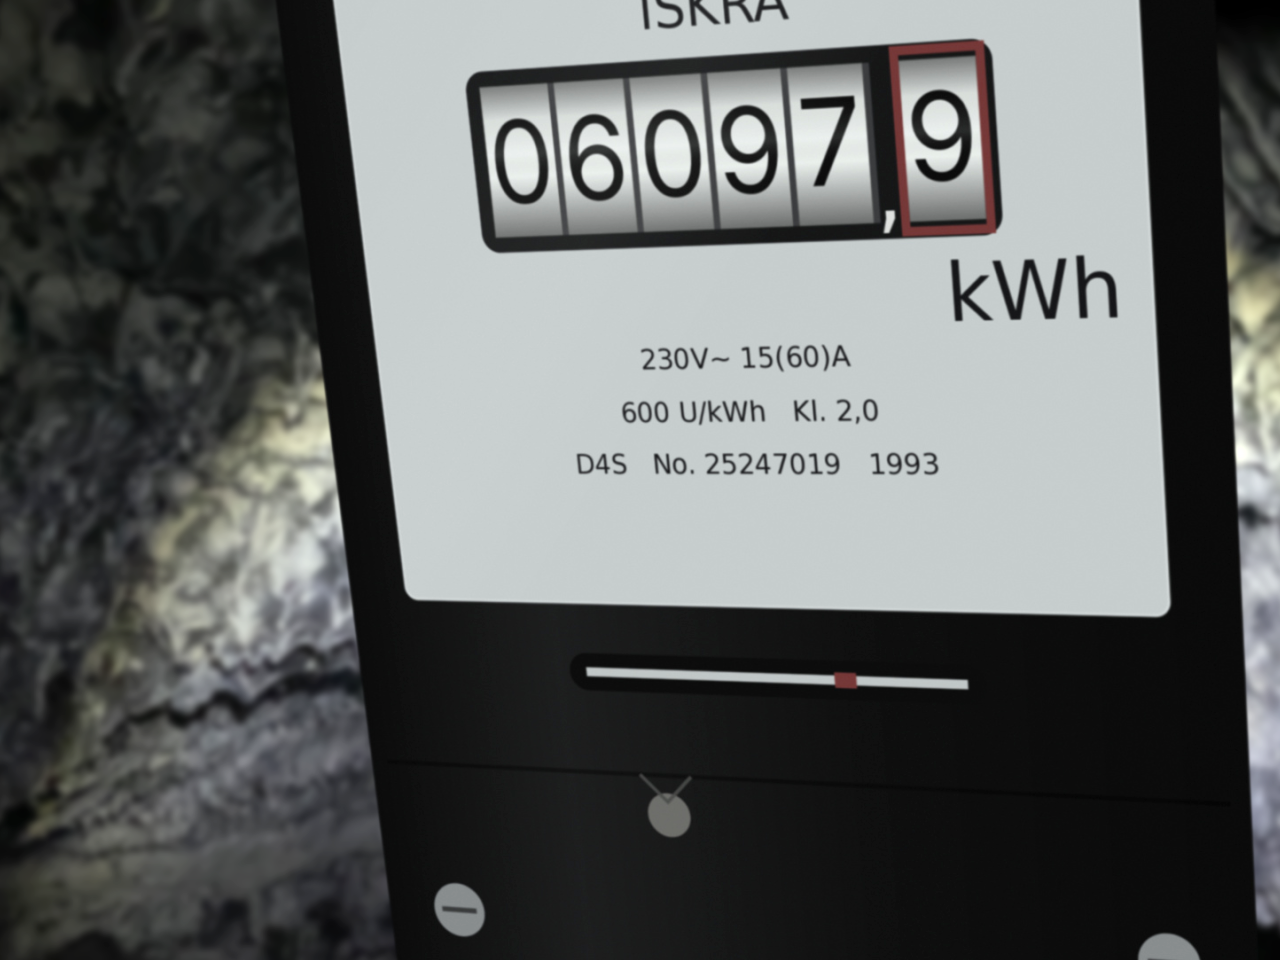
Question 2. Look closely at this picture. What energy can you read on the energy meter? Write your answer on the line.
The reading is 6097.9 kWh
